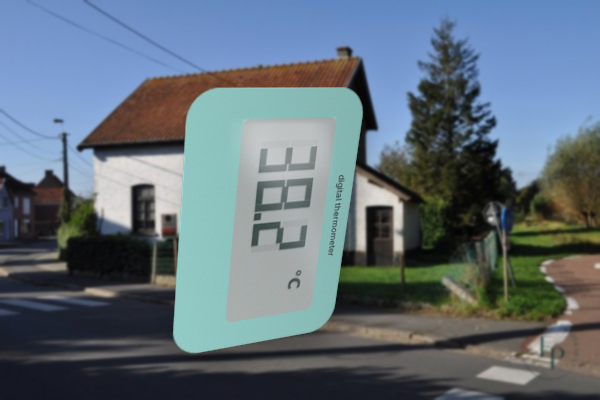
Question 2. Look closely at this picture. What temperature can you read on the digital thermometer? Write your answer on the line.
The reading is 38.2 °C
